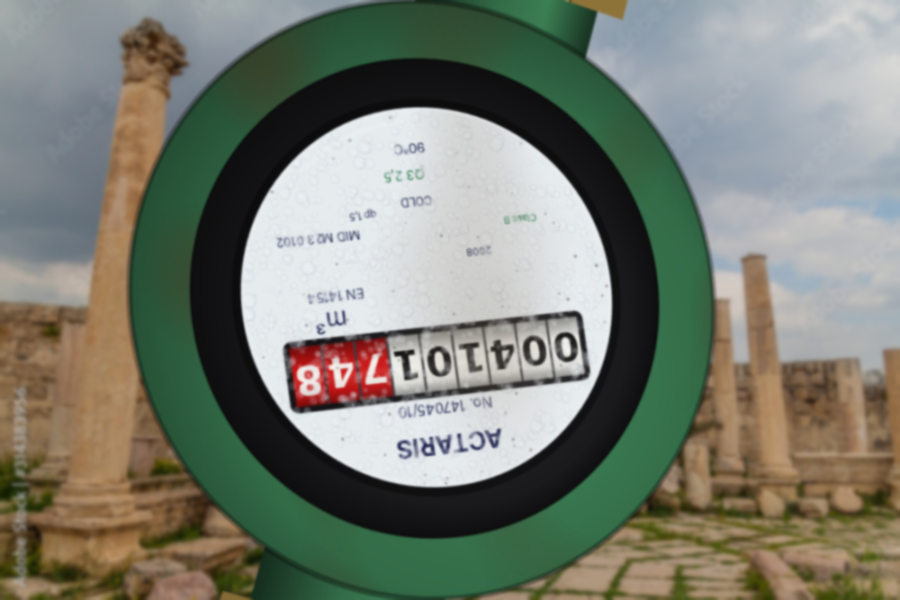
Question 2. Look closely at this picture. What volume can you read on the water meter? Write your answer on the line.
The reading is 4101.748 m³
